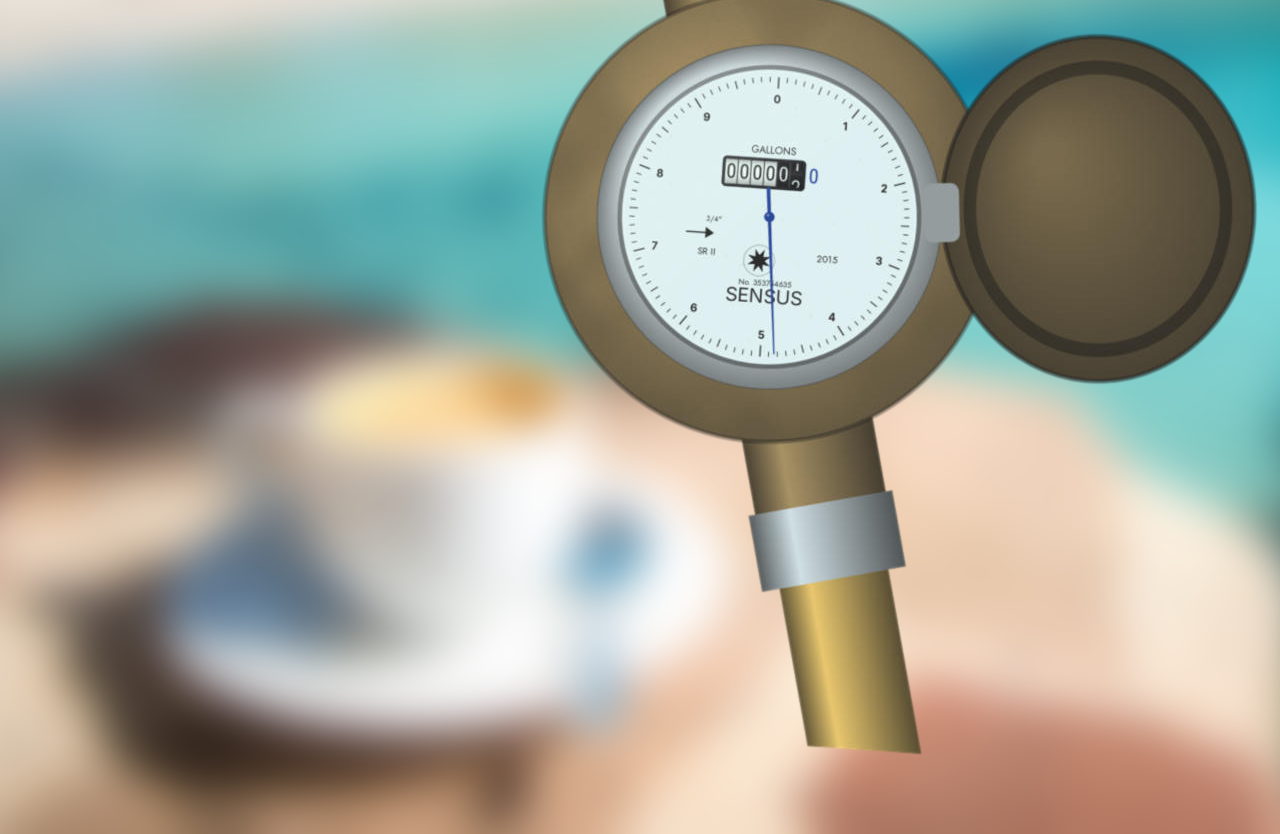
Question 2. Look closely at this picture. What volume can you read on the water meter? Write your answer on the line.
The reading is 14.8 gal
